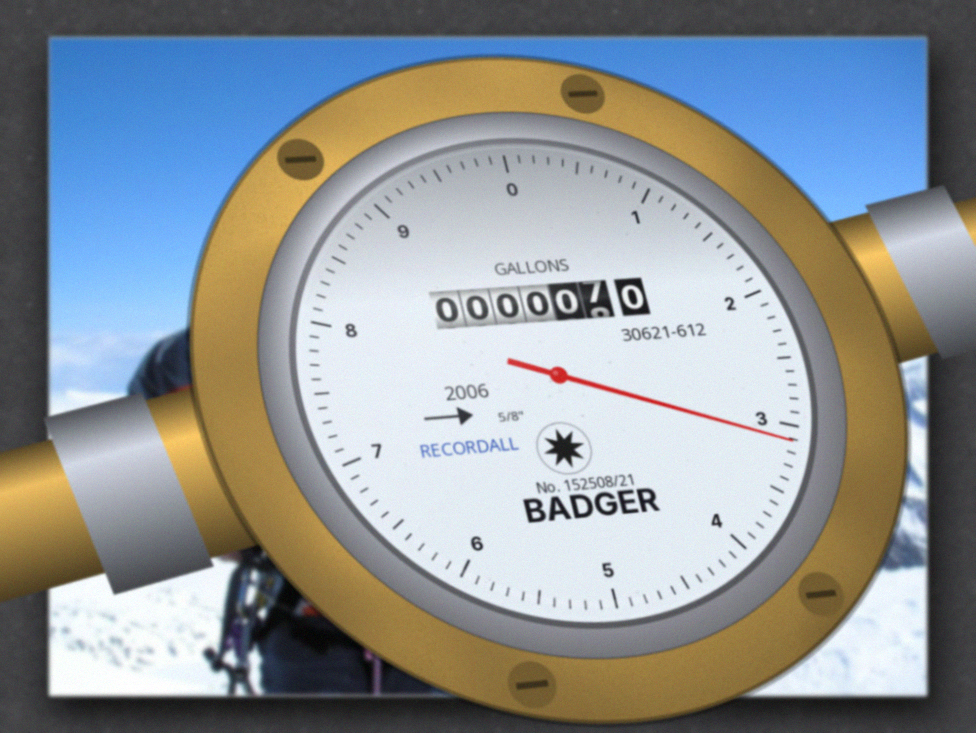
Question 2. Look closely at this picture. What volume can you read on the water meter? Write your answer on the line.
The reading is 73.1 gal
